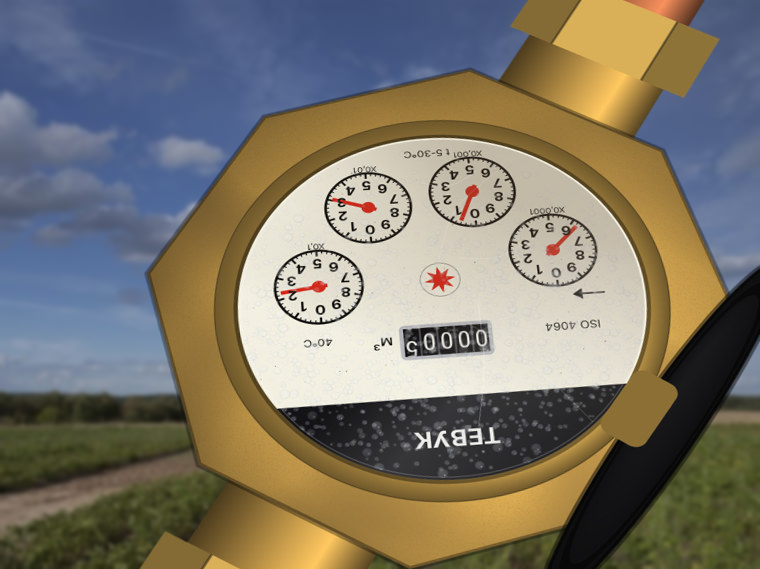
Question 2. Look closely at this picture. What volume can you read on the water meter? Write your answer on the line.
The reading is 5.2306 m³
